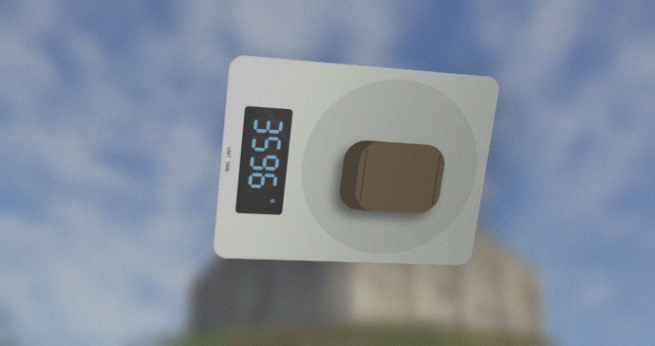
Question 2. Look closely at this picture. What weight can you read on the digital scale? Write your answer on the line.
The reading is 3596 g
